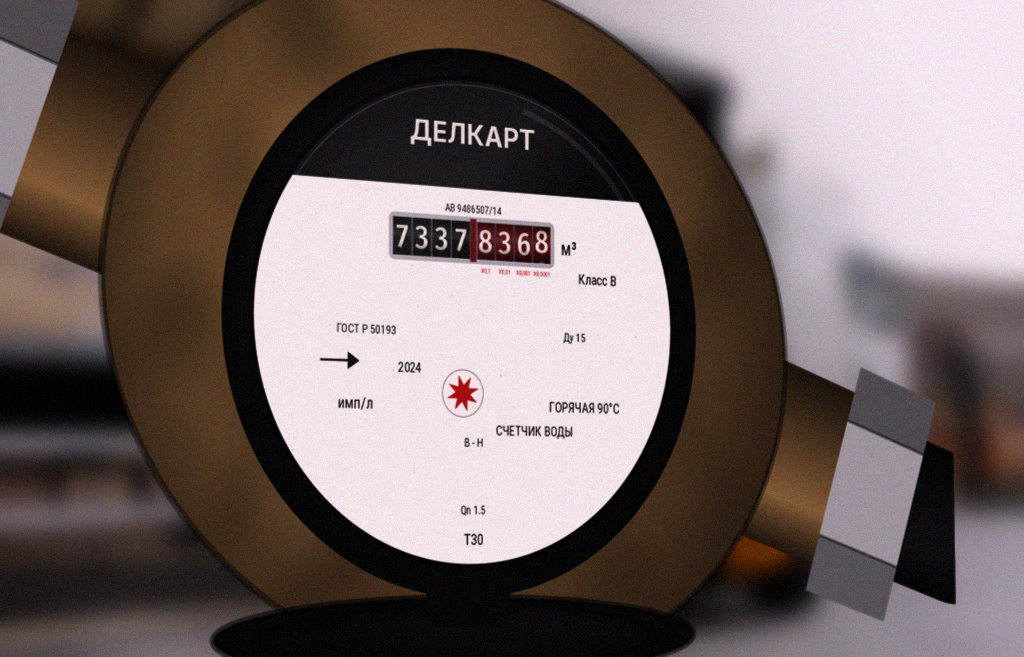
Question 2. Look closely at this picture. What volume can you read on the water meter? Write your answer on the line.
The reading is 7337.8368 m³
